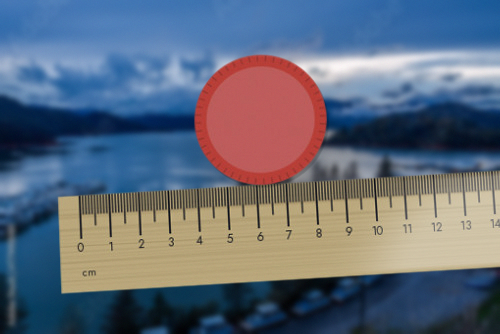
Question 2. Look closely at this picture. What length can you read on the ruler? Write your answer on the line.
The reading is 4.5 cm
